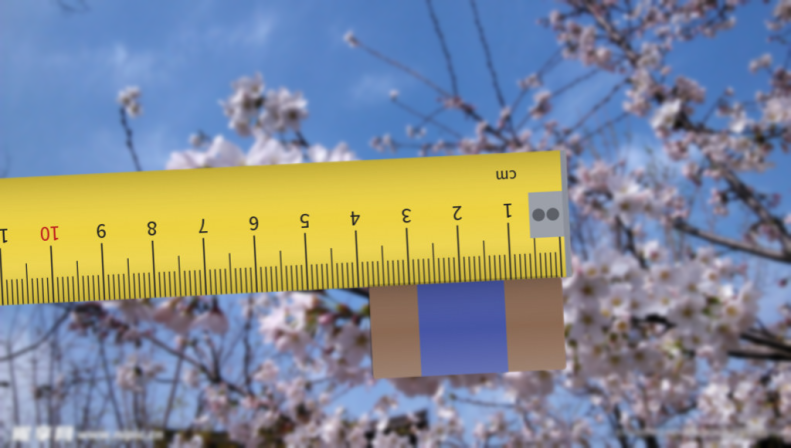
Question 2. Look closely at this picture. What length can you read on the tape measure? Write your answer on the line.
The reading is 3.8 cm
